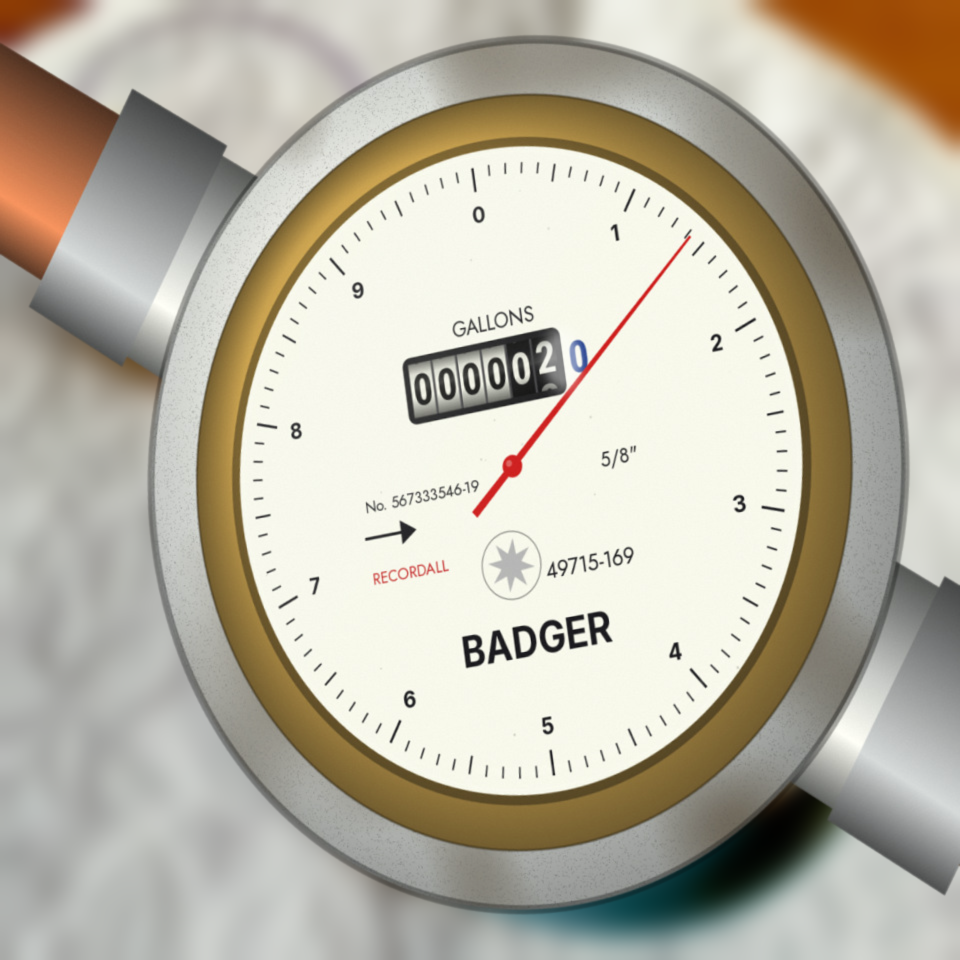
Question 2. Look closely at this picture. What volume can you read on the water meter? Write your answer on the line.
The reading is 21.4 gal
